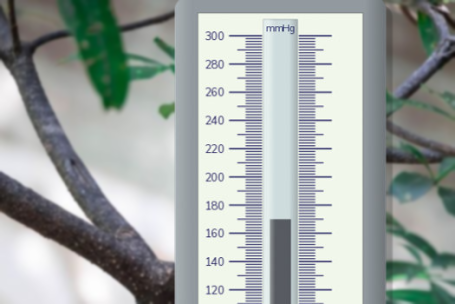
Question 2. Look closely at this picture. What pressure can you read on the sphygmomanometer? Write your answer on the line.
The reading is 170 mmHg
